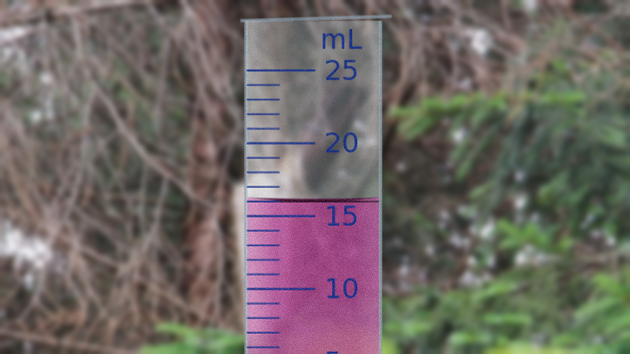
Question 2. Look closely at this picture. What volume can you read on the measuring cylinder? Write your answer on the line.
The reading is 16 mL
